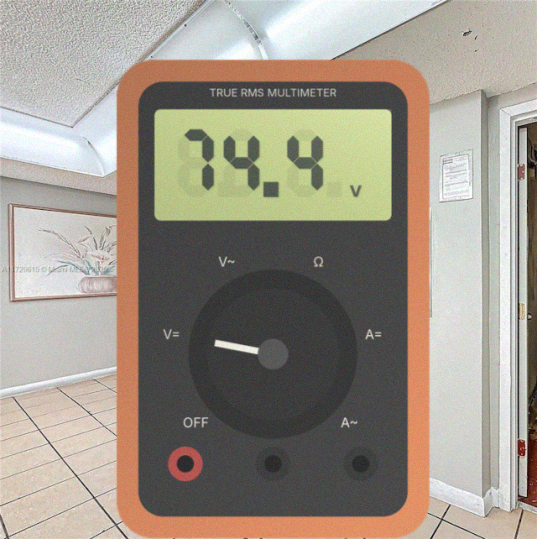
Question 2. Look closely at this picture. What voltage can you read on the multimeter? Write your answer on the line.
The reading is 74.4 V
